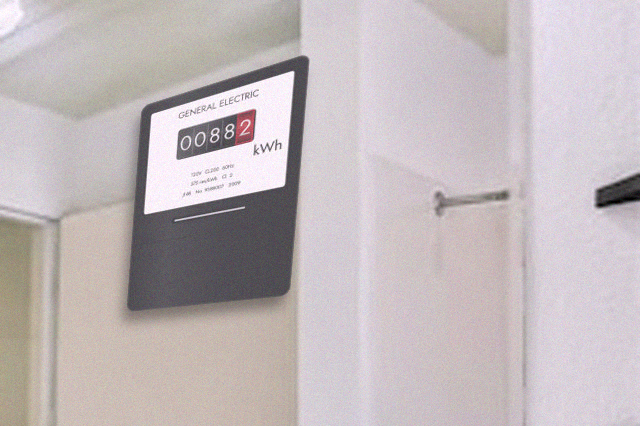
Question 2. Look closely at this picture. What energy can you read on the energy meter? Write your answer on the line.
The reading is 88.2 kWh
